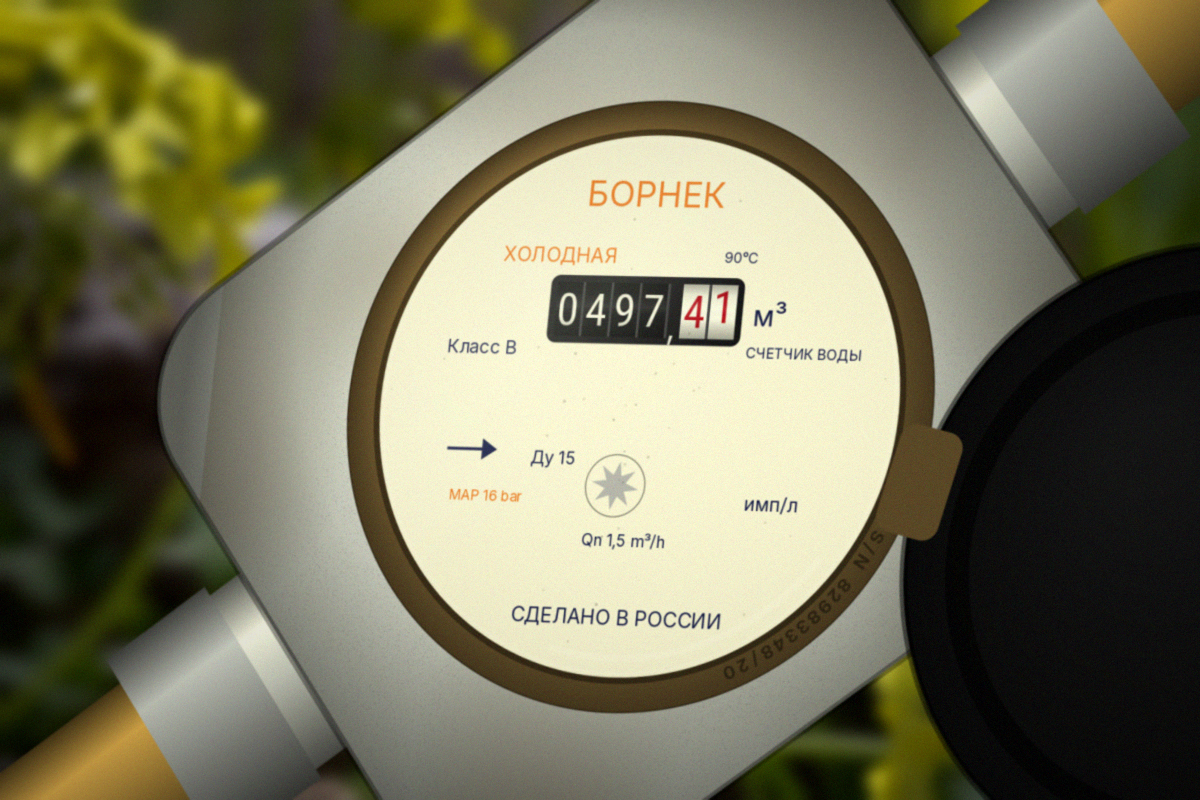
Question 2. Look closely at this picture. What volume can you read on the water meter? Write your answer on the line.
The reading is 497.41 m³
